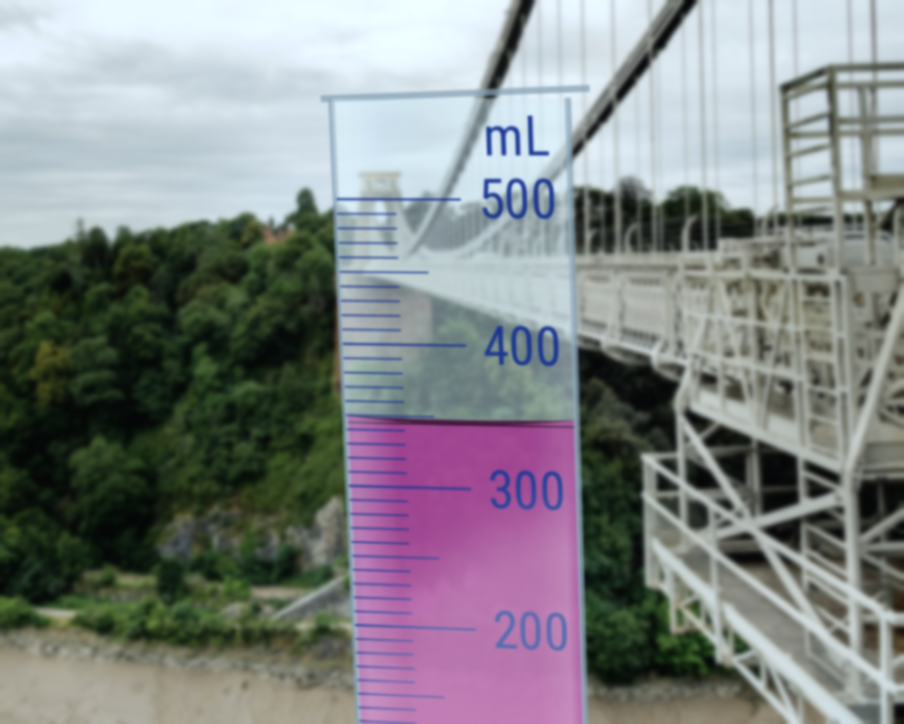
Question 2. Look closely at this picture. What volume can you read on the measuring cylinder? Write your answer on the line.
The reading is 345 mL
